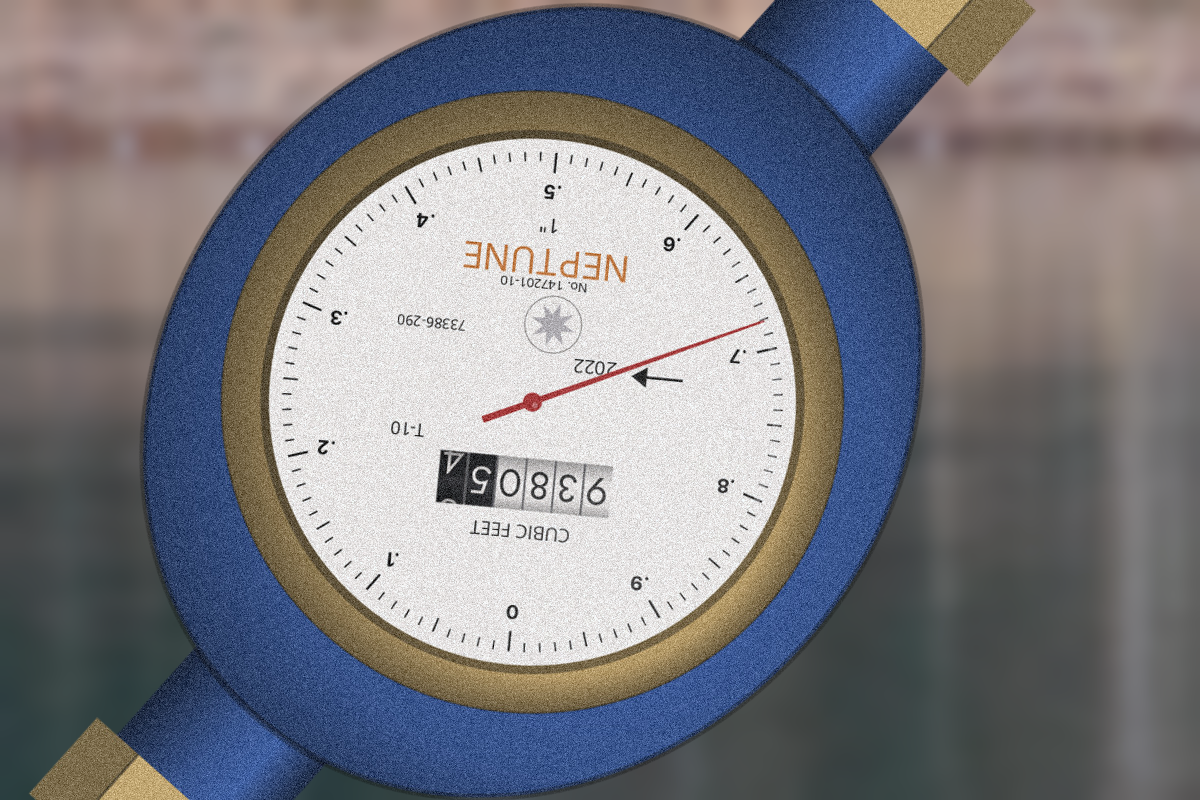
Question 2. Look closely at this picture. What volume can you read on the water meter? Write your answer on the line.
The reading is 938053.68 ft³
